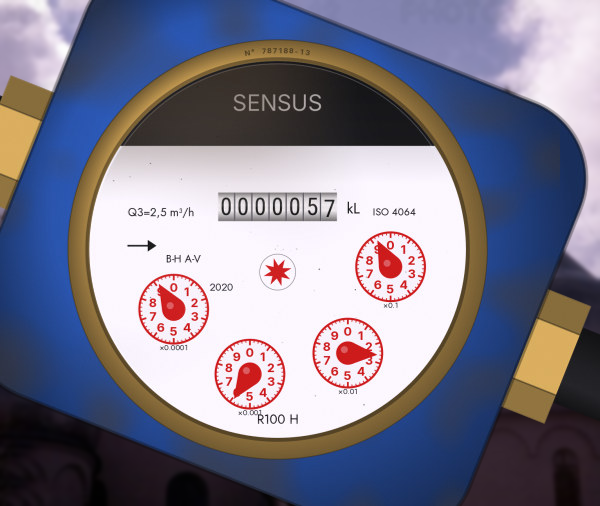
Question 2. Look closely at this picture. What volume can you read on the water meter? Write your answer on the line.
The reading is 56.9259 kL
